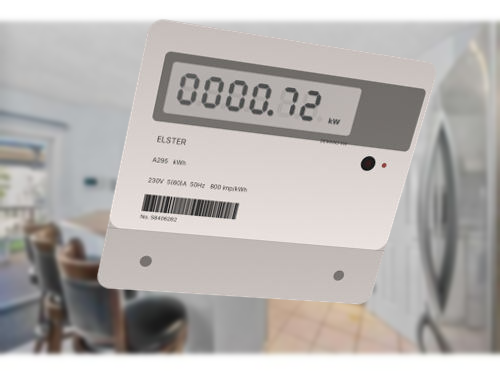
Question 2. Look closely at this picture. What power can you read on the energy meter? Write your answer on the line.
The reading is 0.72 kW
